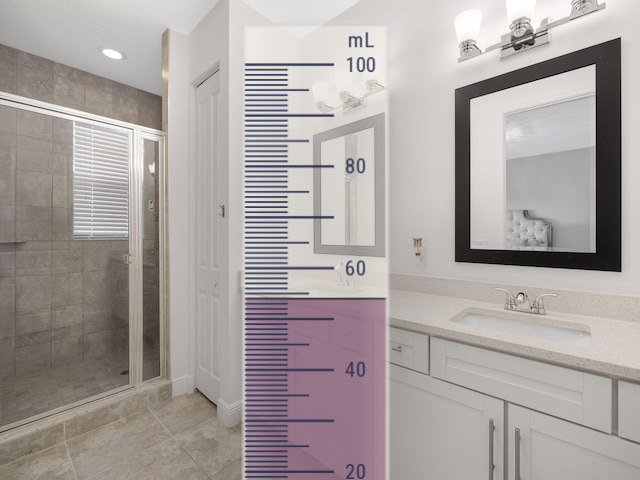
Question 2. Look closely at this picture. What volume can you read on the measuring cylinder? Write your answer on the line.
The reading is 54 mL
